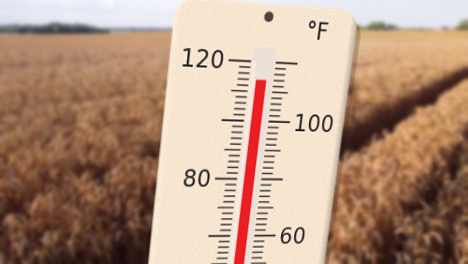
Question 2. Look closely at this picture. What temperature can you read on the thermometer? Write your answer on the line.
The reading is 114 °F
